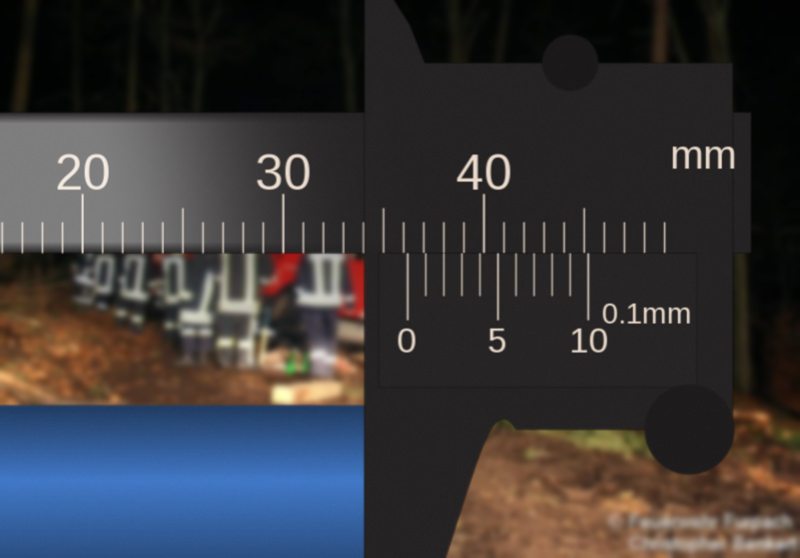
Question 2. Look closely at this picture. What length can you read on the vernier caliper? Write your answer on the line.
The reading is 36.2 mm
